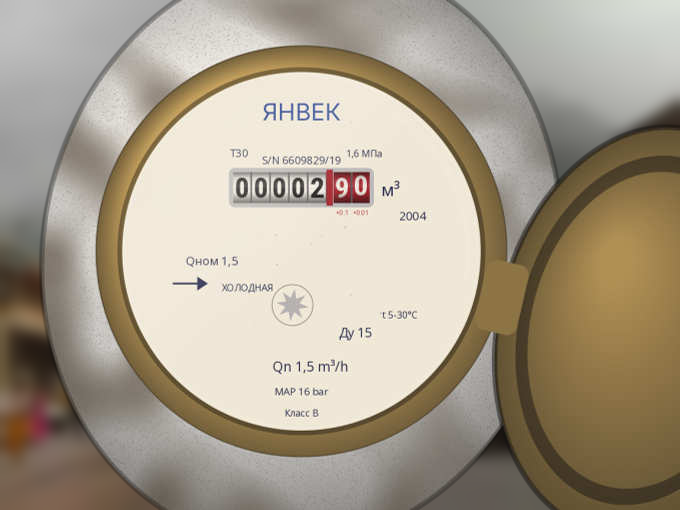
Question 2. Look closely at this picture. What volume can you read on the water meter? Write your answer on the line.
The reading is 2.90 m³
